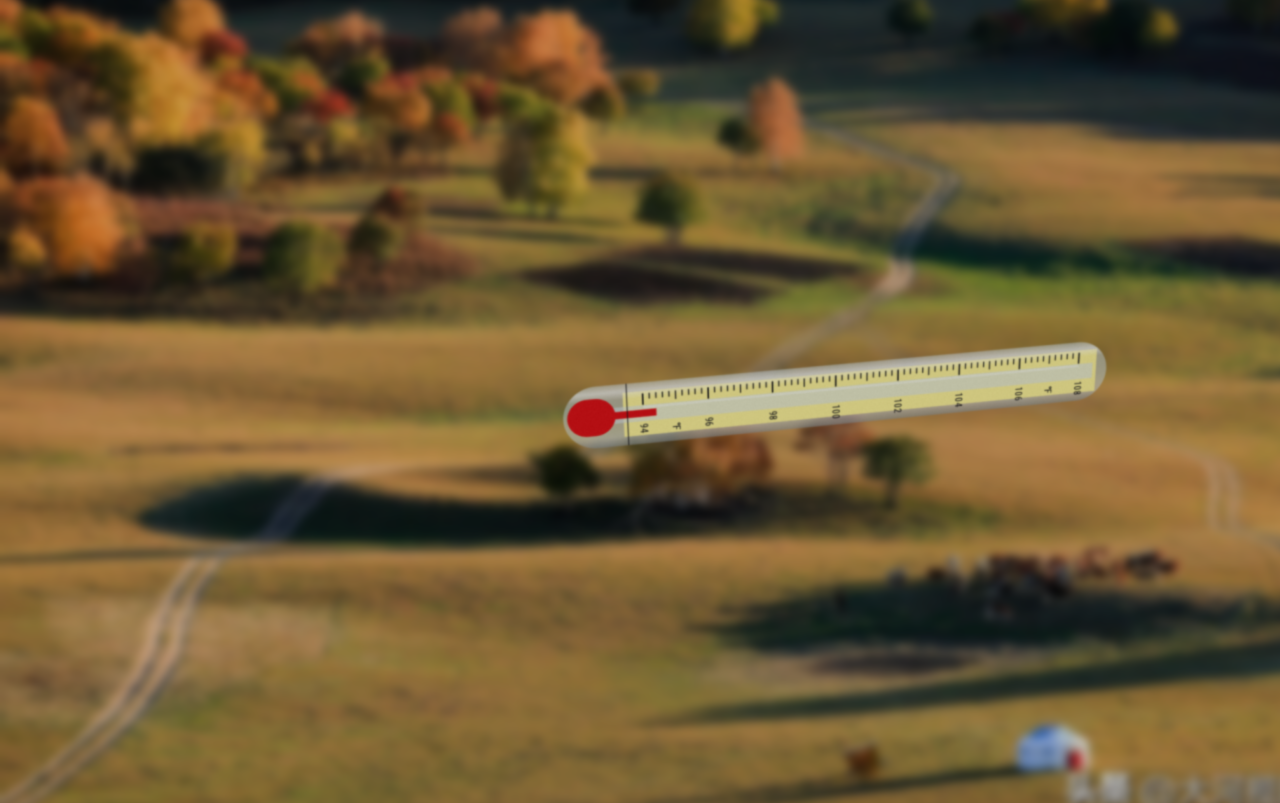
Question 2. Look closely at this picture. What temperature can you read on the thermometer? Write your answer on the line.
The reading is 94.4 °F
